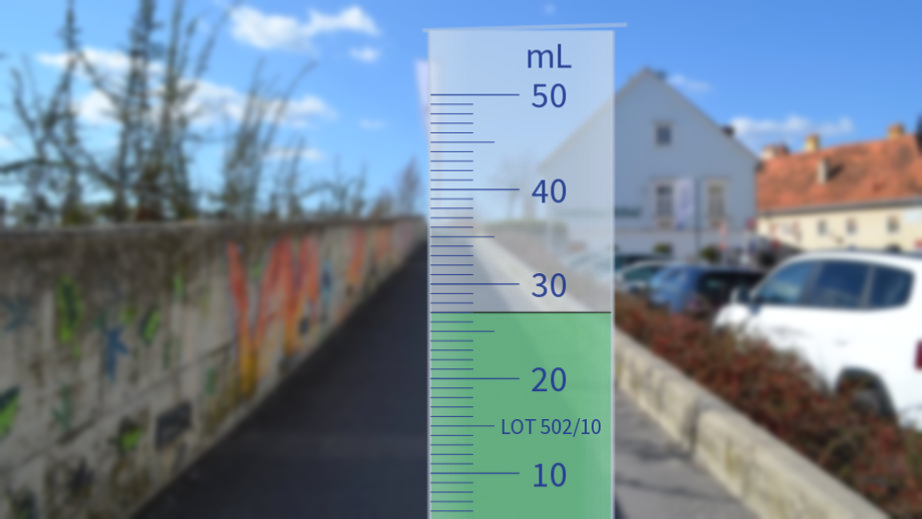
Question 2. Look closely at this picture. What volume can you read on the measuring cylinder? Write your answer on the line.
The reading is 27 mL
